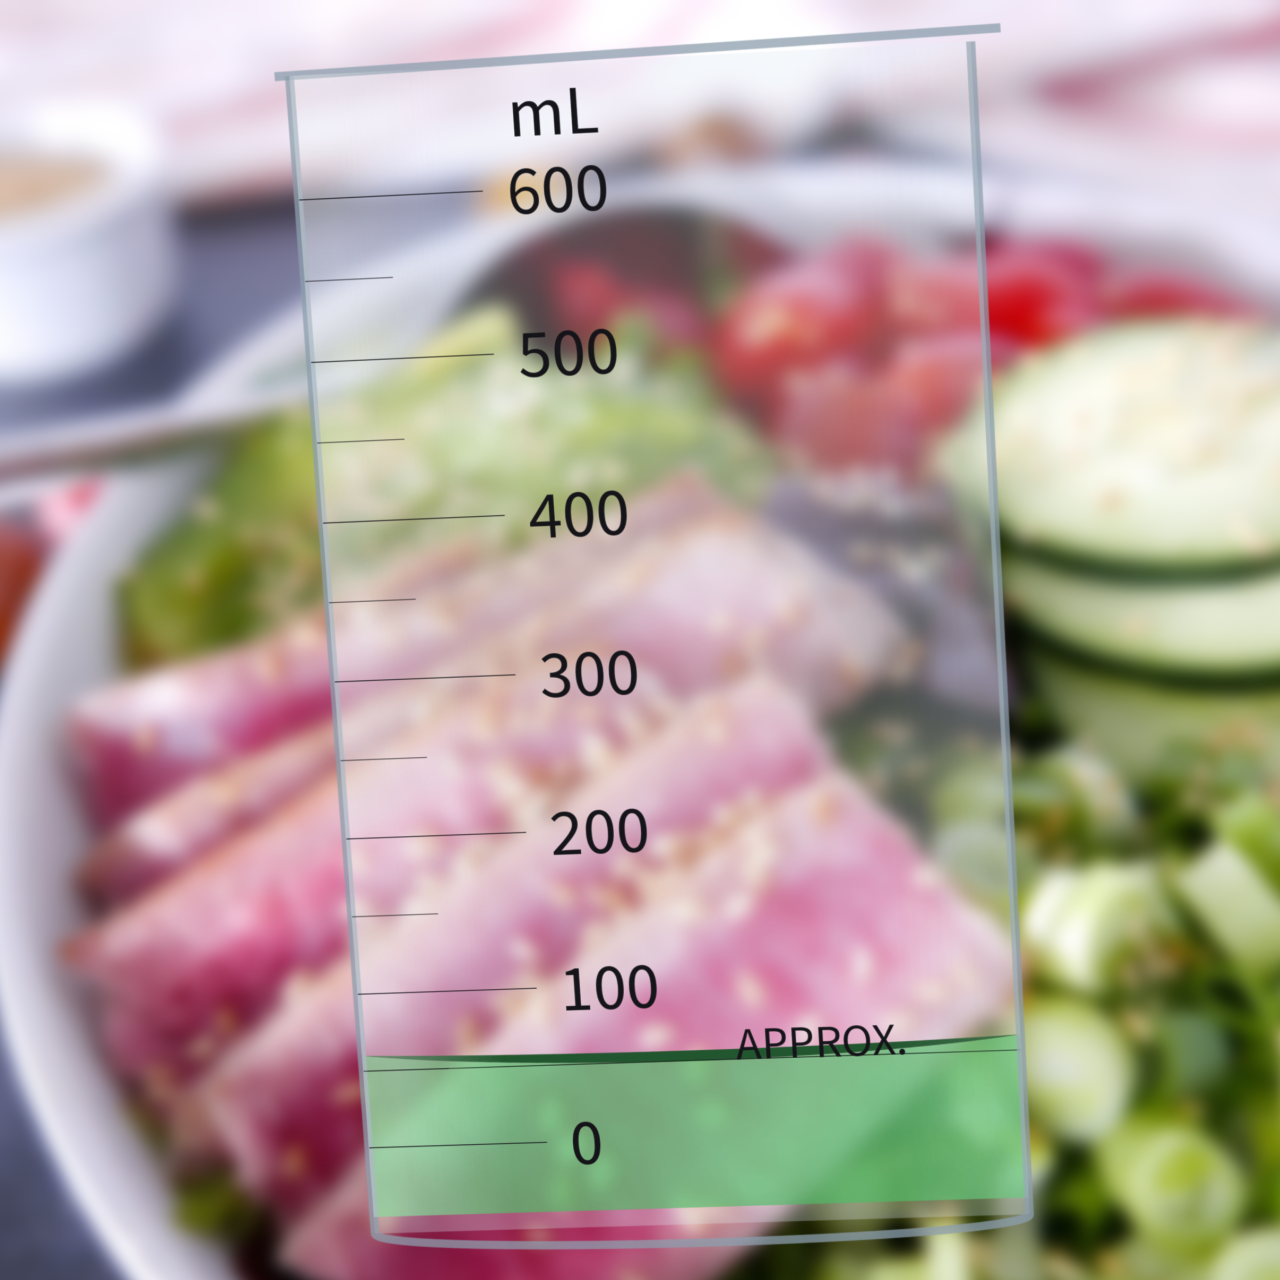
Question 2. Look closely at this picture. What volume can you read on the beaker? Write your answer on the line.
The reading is 50 mL
